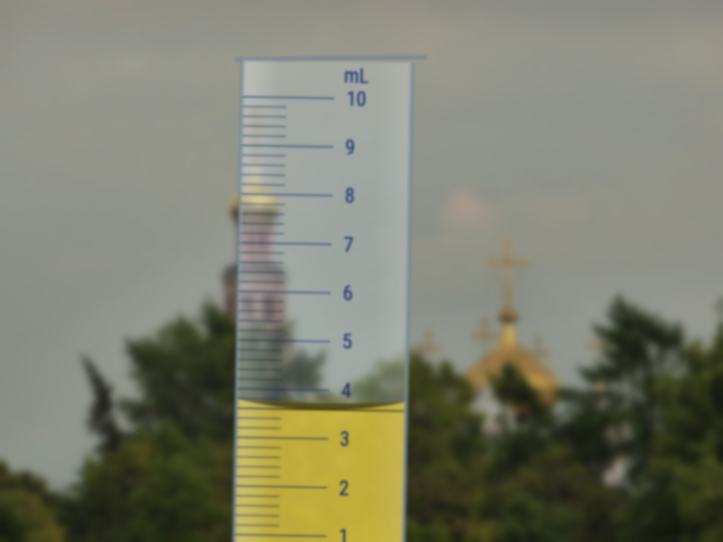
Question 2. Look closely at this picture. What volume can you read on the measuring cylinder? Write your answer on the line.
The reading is 3.6 mL
